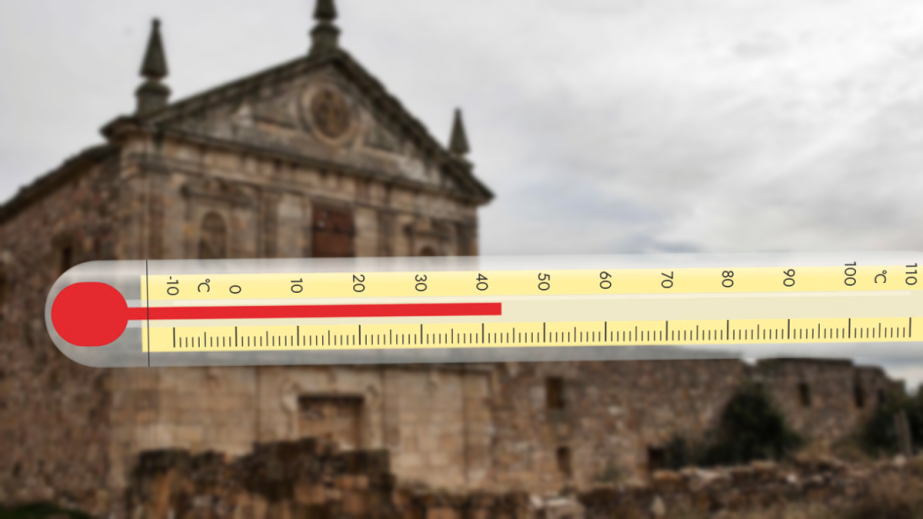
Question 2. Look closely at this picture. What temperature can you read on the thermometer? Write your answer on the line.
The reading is 43 °C
